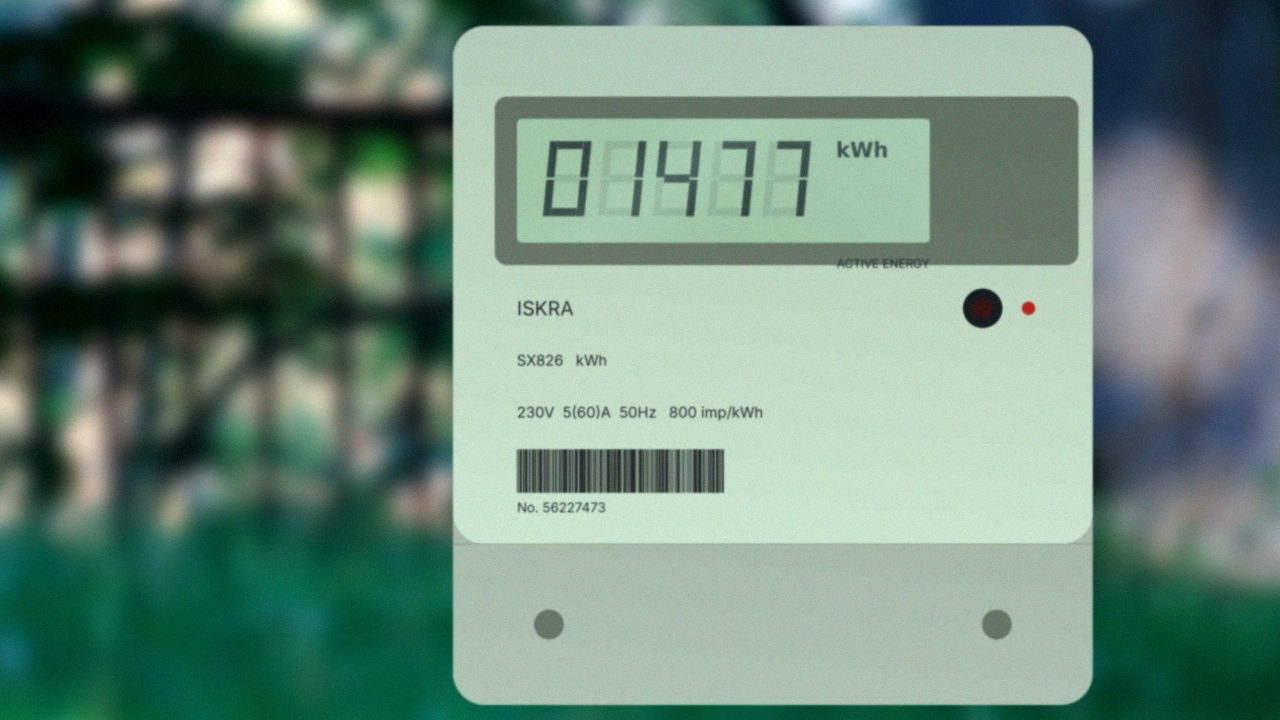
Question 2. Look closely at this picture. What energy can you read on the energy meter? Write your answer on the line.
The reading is 1477 kWh
